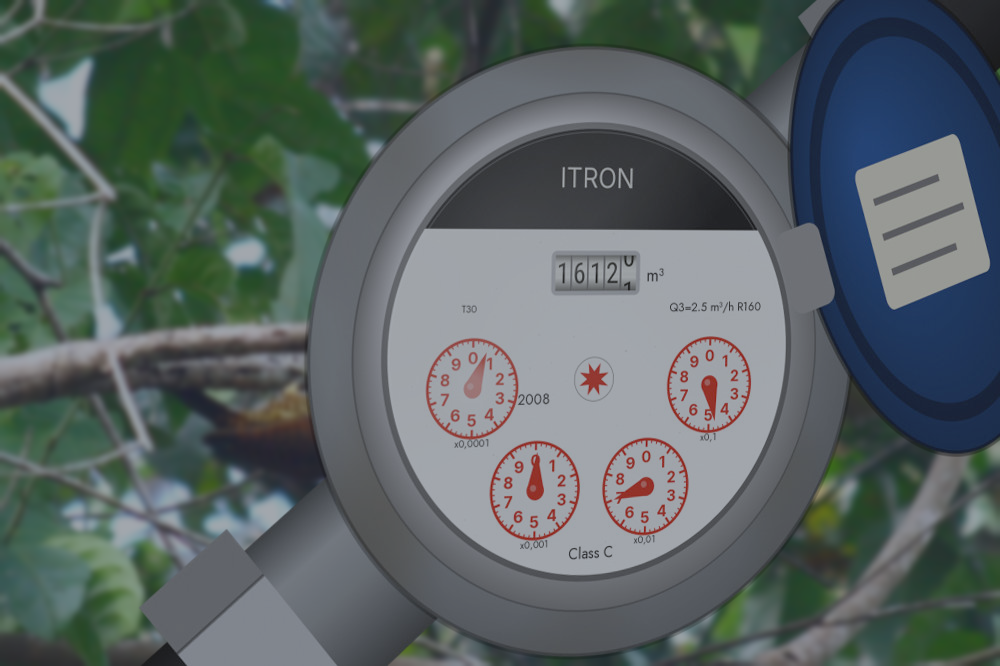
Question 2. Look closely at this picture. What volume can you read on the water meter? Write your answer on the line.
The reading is 16120.4700 m³
